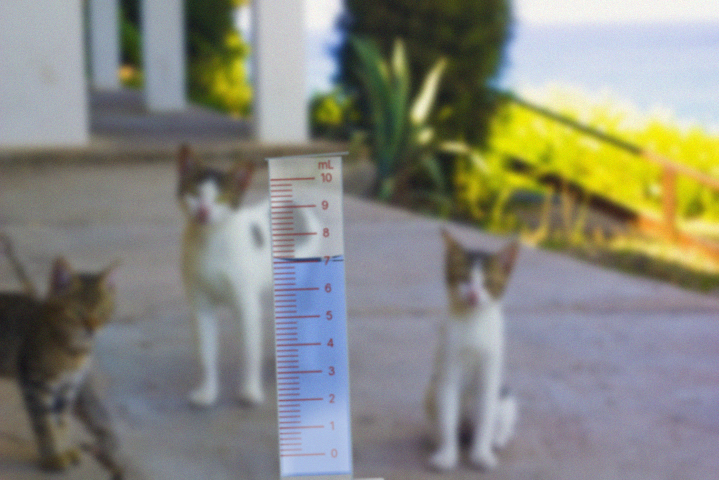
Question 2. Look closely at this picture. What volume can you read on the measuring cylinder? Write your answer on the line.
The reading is 7 mL
